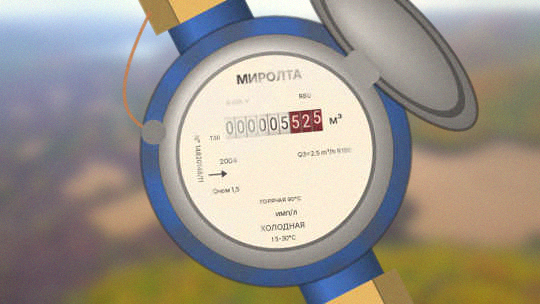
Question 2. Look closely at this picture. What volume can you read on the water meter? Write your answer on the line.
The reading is 5.525 m³
